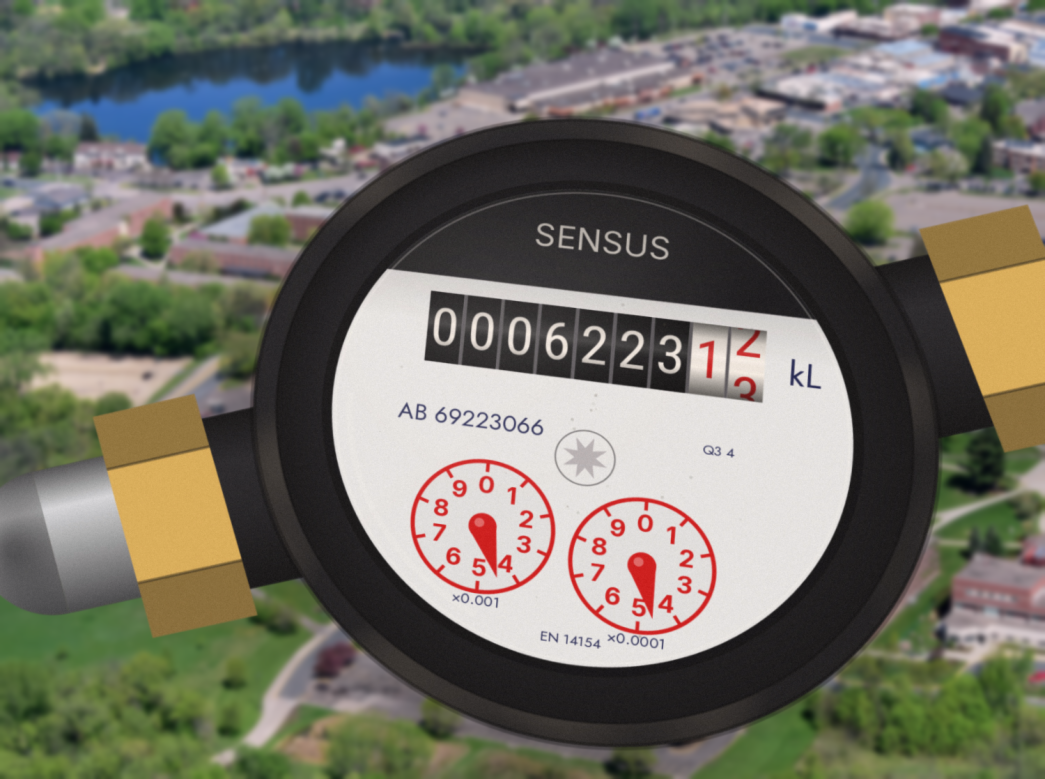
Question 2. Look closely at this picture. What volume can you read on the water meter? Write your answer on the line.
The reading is 6223.1244 kL
